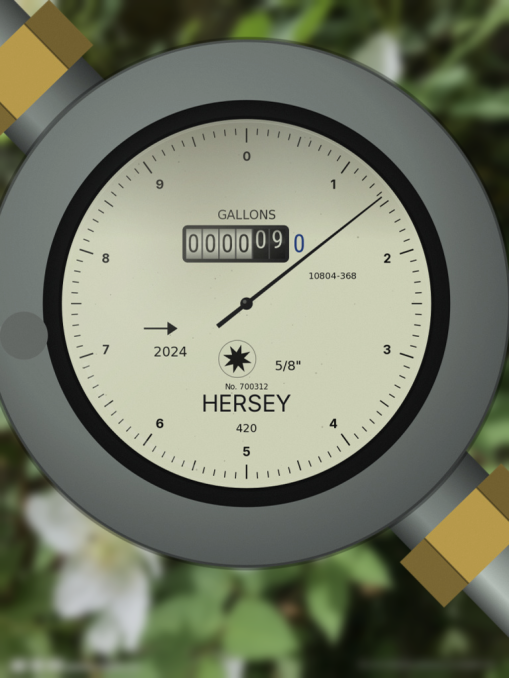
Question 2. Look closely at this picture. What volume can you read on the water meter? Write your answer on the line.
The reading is 91.4 gal
